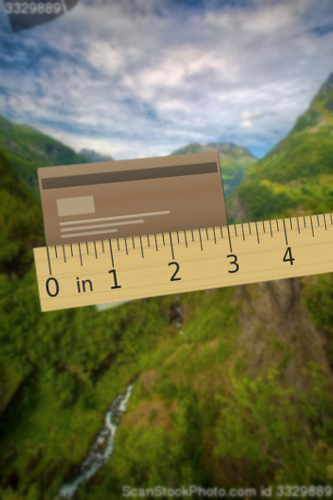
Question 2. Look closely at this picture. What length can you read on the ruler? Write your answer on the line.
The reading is 3 in
